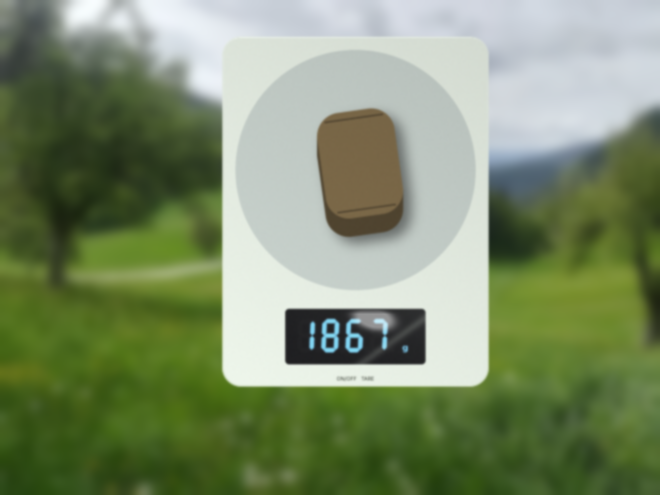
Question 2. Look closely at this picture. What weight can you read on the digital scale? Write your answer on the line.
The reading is 1867 g
